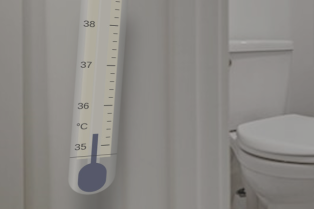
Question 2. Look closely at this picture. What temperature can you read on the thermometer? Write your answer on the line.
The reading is 35.3 °C
